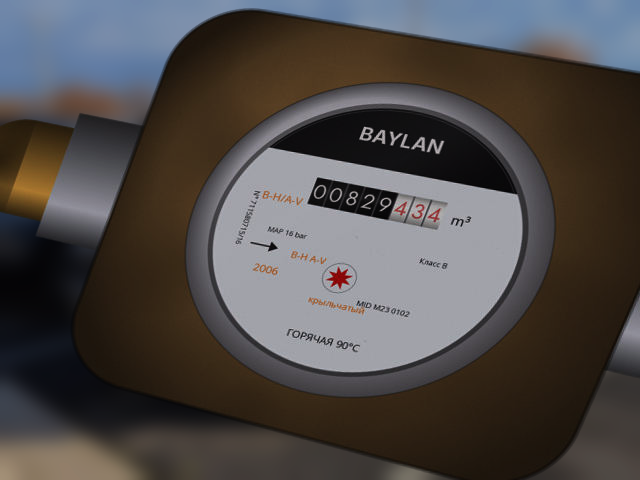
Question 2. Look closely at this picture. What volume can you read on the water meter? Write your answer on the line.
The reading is 829.434 m³
